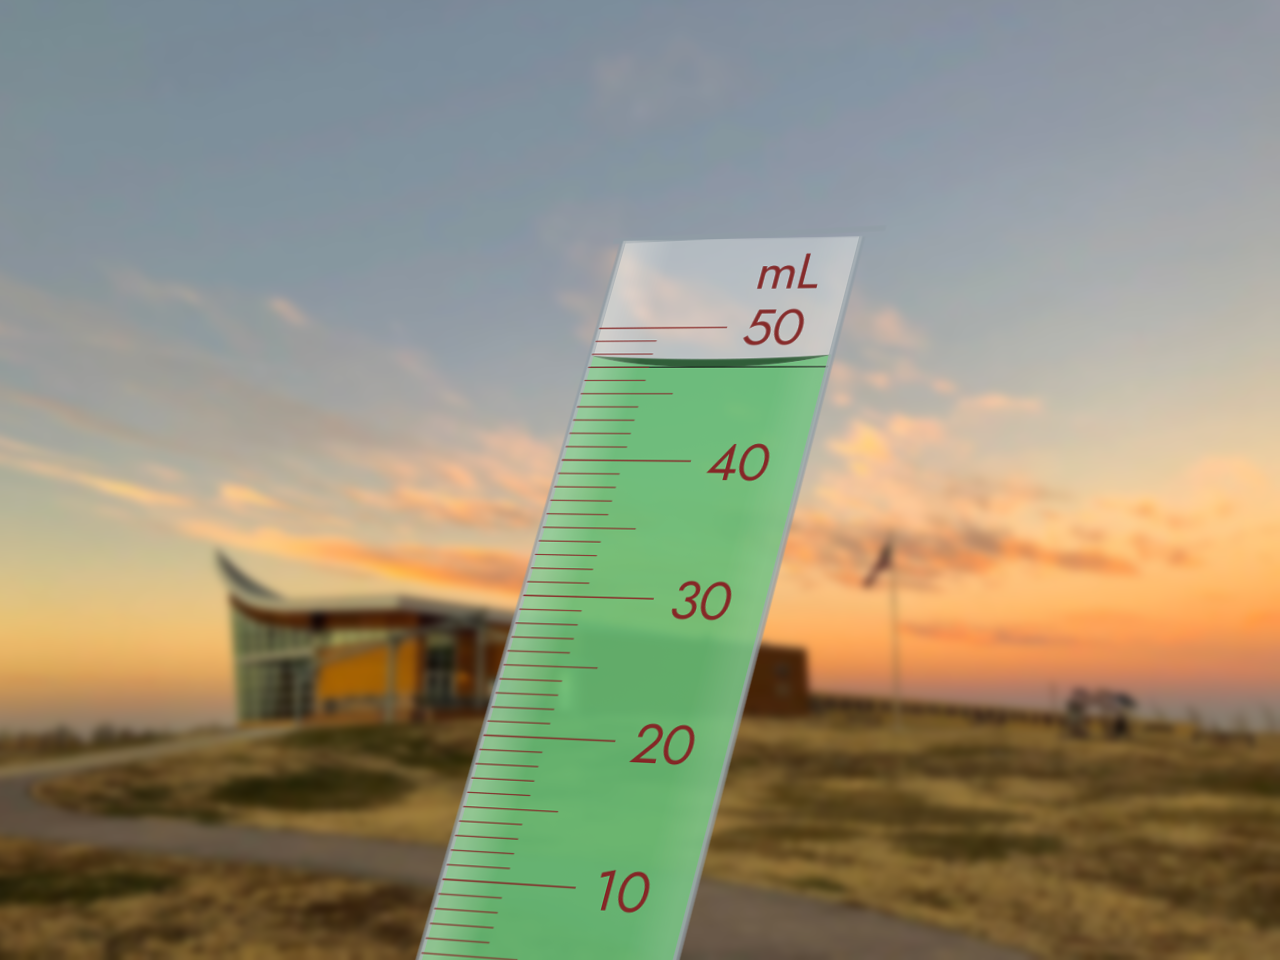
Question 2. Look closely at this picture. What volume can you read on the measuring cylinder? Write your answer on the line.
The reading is 47 mL
